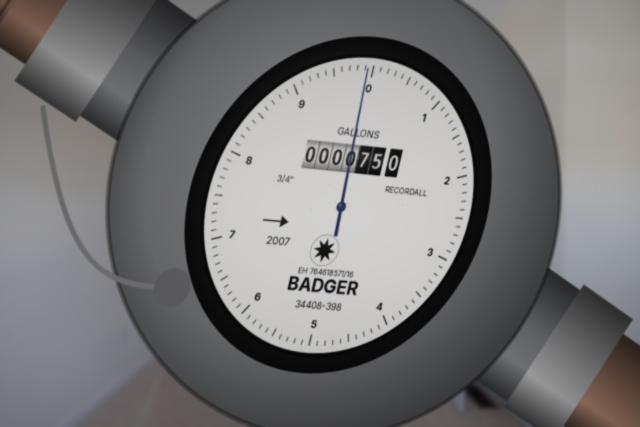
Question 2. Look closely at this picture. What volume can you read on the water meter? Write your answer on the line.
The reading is 749.9 gal
